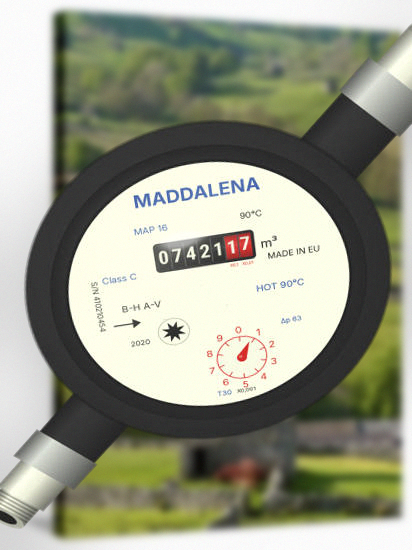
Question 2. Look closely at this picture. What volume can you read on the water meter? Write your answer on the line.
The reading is 7421.170 m³
